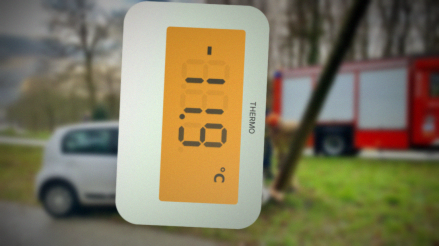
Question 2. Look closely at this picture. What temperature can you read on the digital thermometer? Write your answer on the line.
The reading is -11.9 °C
